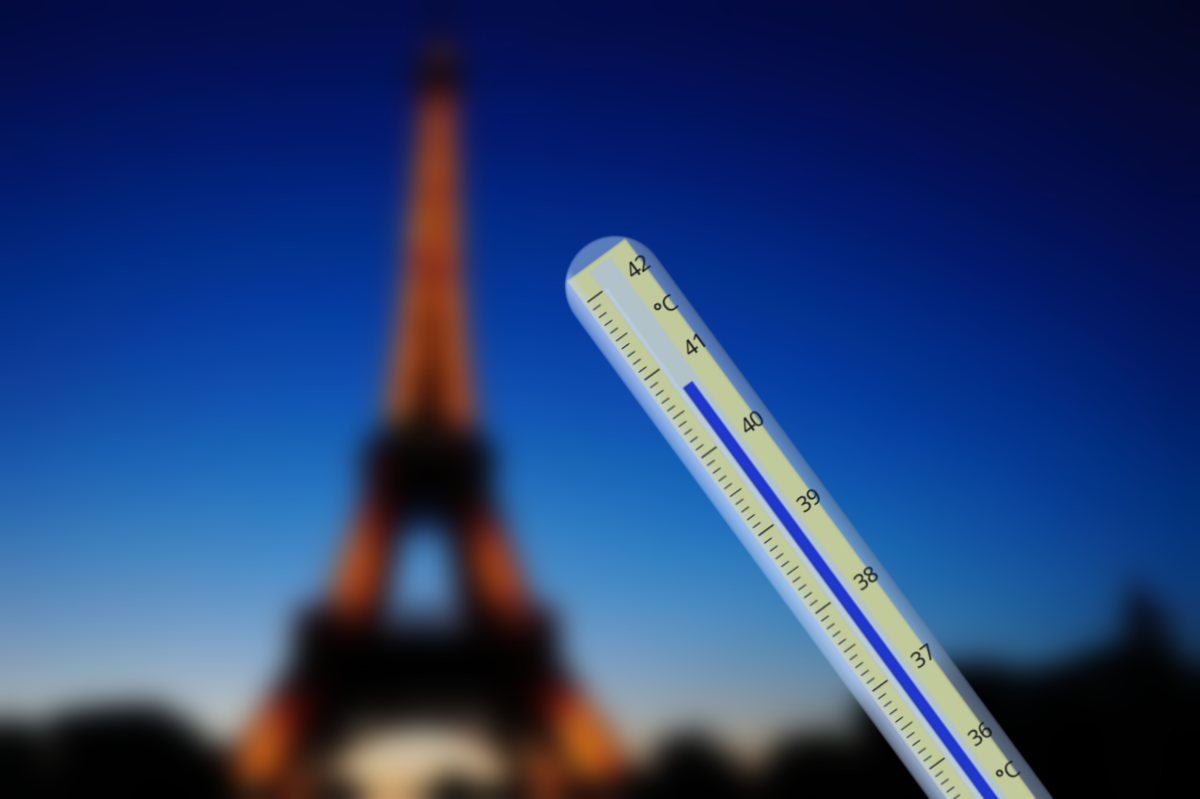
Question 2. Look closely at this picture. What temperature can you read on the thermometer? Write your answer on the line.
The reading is 40.7 °C
